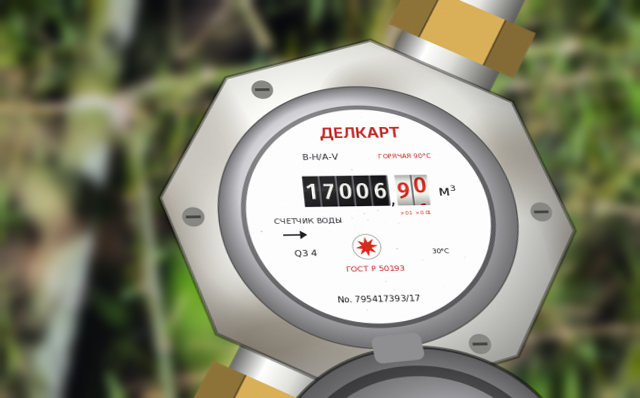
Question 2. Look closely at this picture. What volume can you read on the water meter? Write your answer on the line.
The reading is 17006.90 m³
